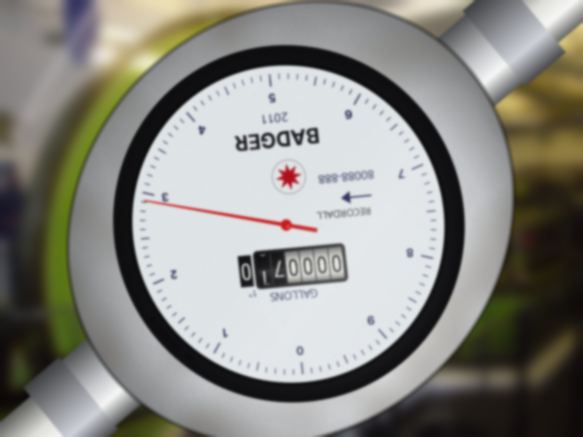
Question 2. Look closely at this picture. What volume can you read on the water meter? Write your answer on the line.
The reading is 712.9 gal
